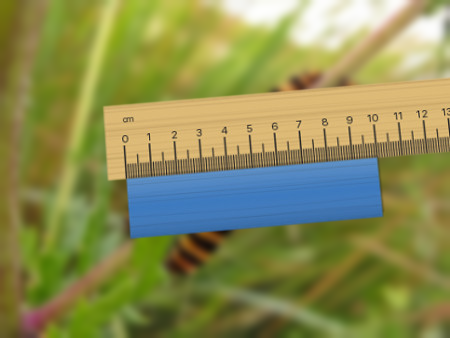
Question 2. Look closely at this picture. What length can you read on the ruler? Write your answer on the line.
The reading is 10 cm
